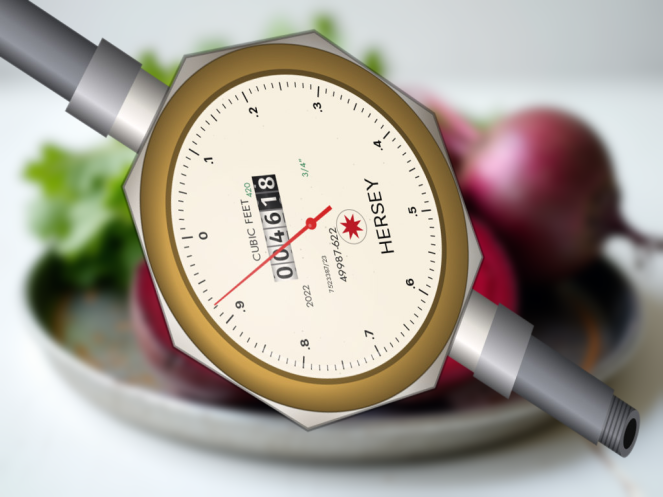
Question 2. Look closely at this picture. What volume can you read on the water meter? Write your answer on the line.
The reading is 4617.92 ft³
